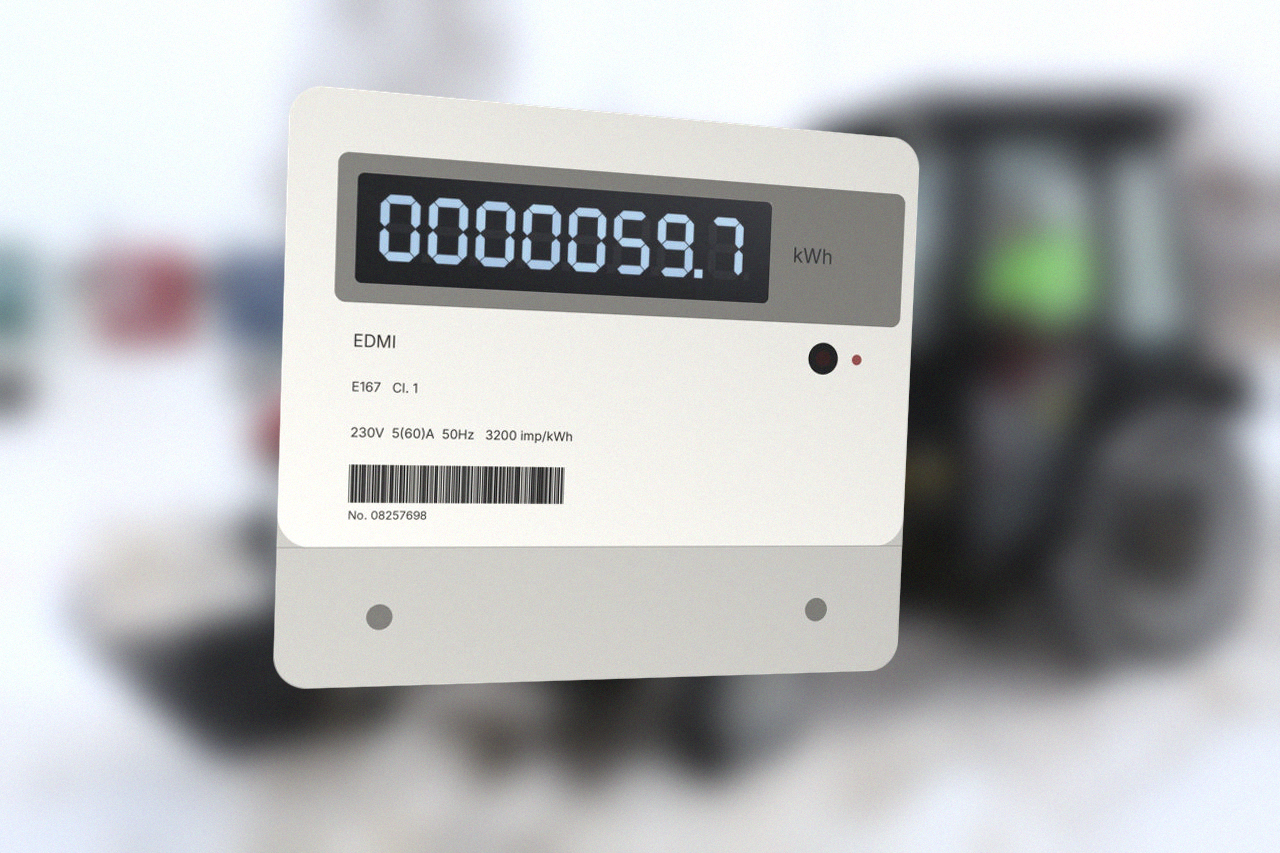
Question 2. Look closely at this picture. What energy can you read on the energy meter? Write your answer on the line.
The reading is 59.7 kWh
